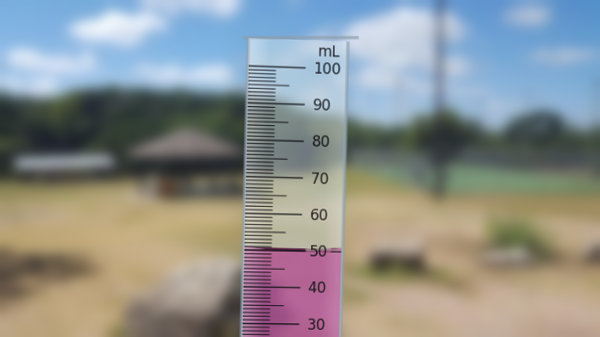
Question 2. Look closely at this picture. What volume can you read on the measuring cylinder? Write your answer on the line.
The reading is 50 mL
